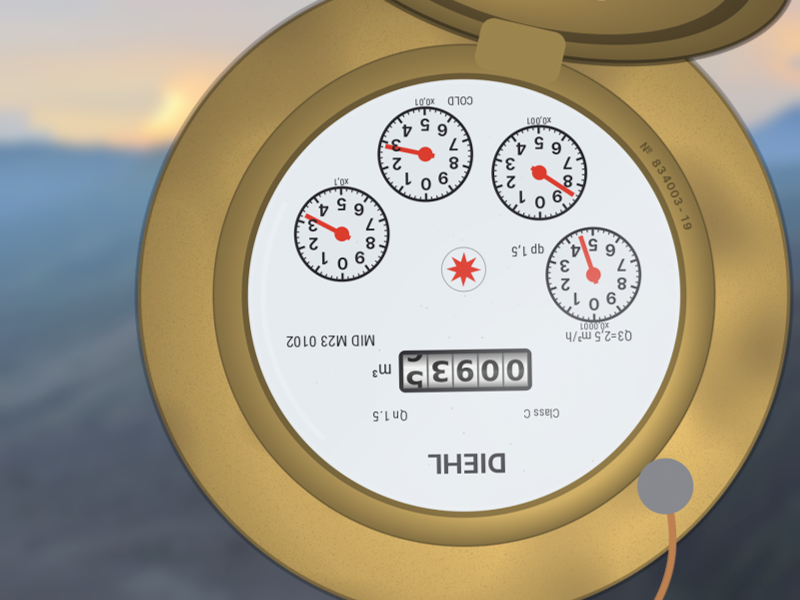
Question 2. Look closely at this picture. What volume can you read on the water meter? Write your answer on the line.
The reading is 935.3284 m³
